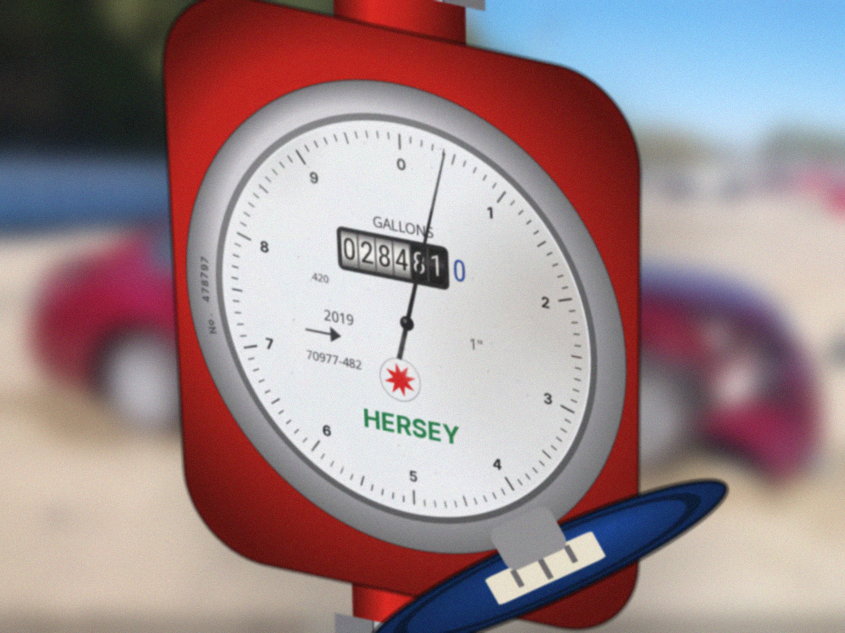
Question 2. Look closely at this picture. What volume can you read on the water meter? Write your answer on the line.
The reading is 284810.4 gal
